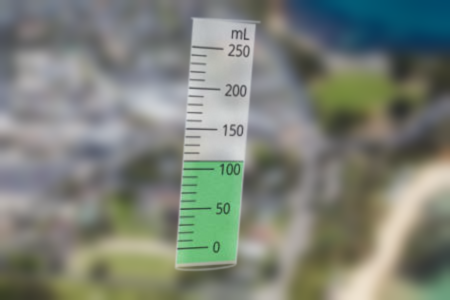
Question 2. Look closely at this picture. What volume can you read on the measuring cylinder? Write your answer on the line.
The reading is 110 mL
